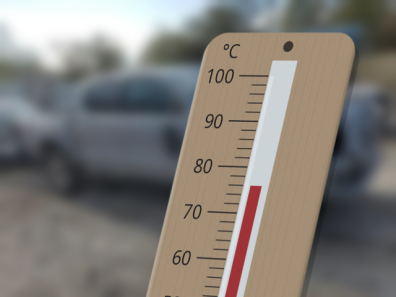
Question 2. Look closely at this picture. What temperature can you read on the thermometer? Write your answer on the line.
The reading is 76 °C
